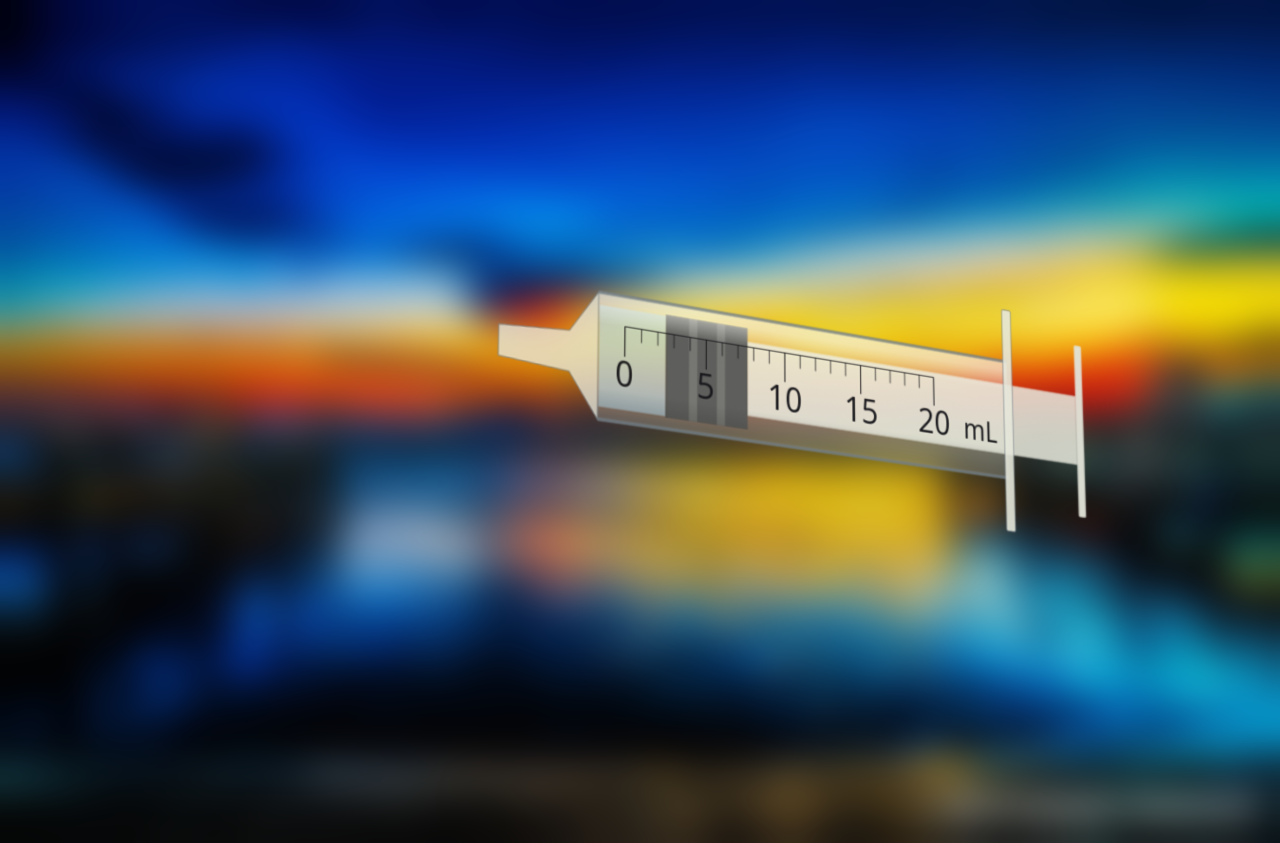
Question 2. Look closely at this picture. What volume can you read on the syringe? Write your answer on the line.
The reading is 2.5 mL
